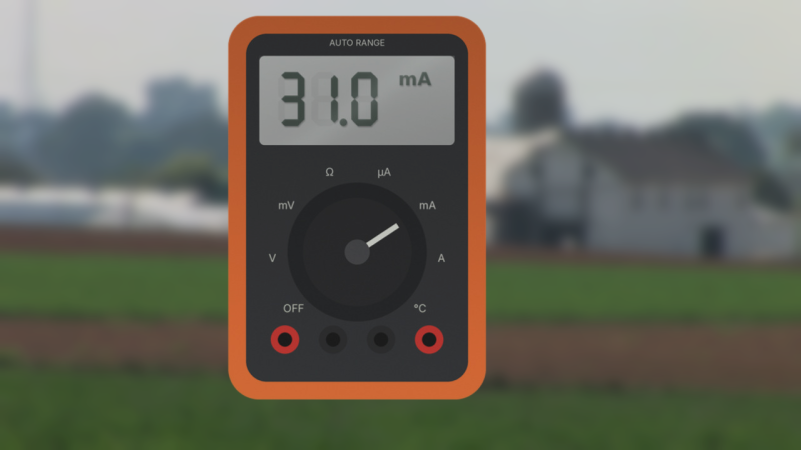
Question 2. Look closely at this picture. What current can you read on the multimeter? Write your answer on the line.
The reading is 31.0 mA
